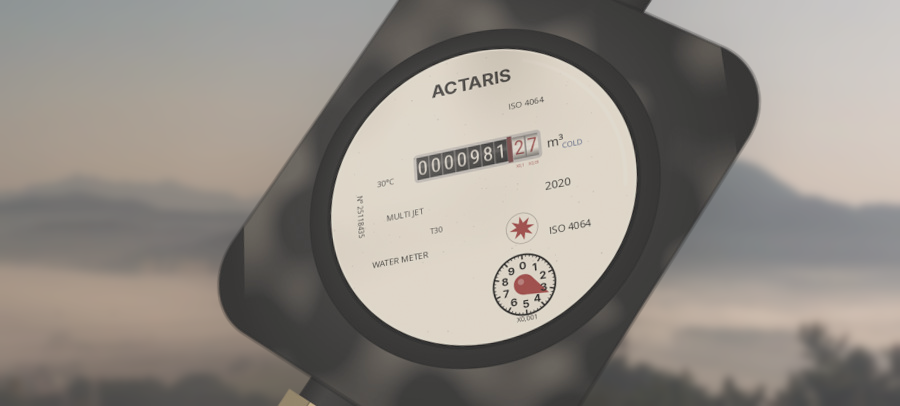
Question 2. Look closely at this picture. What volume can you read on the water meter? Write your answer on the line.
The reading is 981.273 m³
